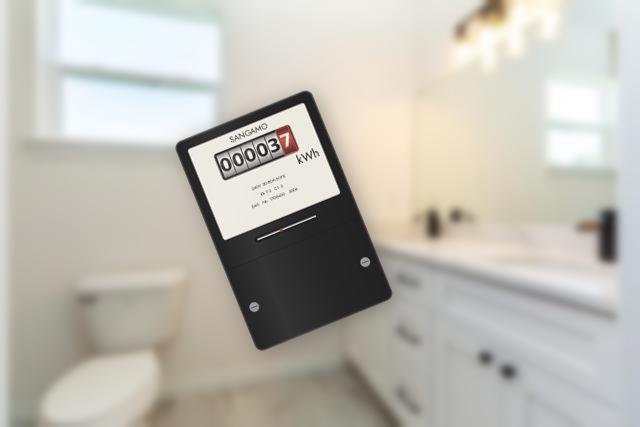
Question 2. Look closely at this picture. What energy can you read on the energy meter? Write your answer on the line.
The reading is 3.7 kWh
